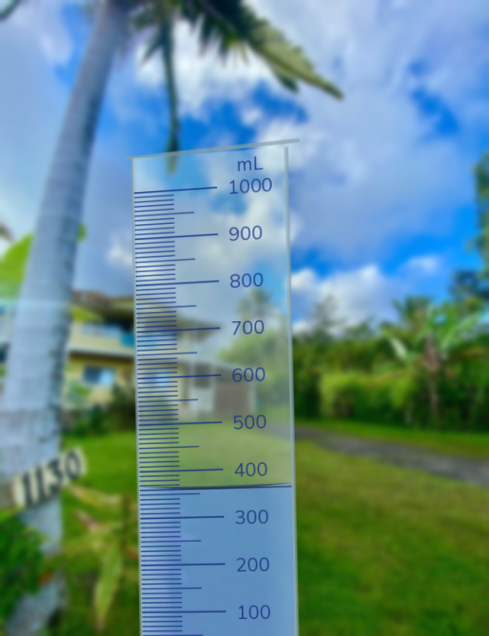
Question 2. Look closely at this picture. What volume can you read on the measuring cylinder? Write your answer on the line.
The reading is 360 mL
